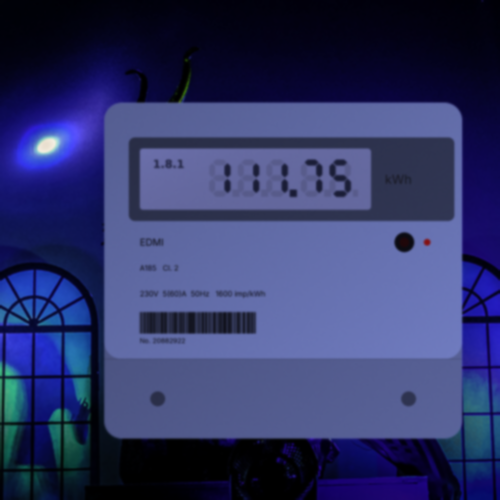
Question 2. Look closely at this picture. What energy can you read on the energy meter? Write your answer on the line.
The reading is 111.75 kWh
